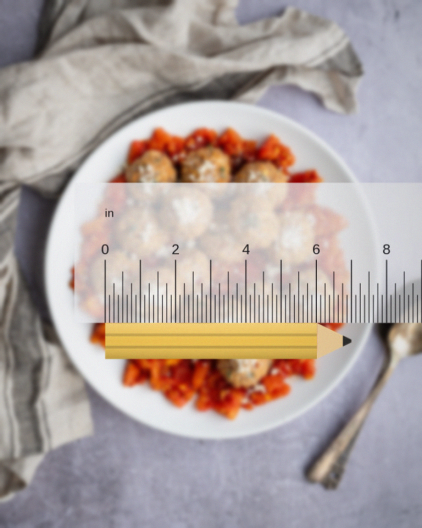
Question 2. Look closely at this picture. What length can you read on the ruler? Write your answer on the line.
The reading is 7 in
